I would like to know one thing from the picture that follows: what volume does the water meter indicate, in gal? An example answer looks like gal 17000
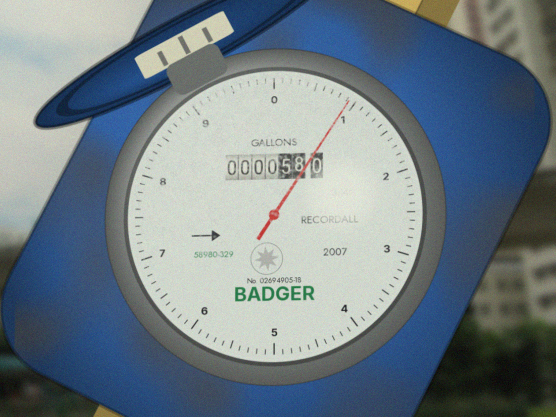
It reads gal 580.9
